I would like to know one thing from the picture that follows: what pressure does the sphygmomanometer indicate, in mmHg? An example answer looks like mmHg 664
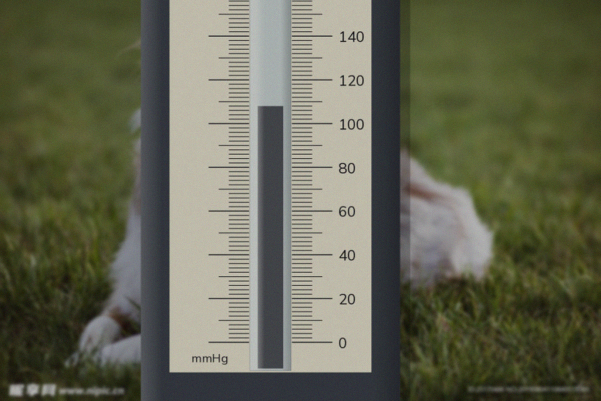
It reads mmHg 108
